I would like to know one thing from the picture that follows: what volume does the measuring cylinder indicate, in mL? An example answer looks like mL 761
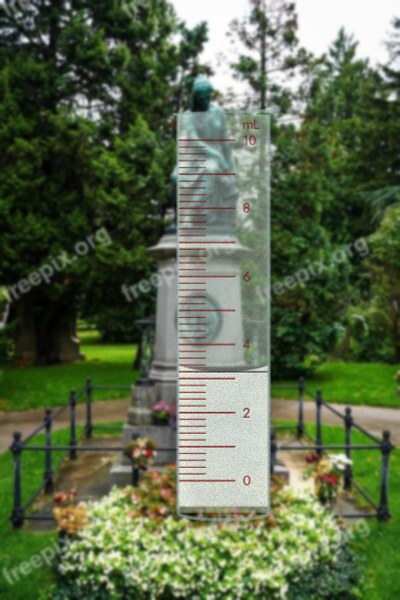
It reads mL 3.2
